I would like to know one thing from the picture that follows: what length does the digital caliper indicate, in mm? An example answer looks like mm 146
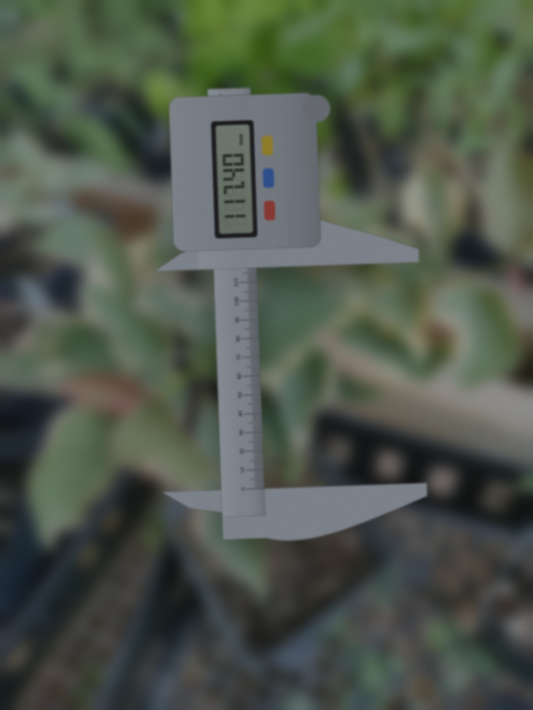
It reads mm 117.40
